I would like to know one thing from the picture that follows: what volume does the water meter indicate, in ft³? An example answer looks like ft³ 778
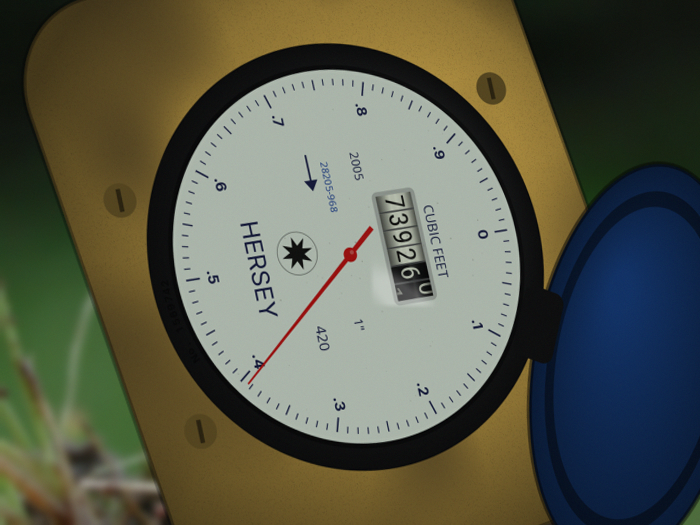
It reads ft³ 739260.39
